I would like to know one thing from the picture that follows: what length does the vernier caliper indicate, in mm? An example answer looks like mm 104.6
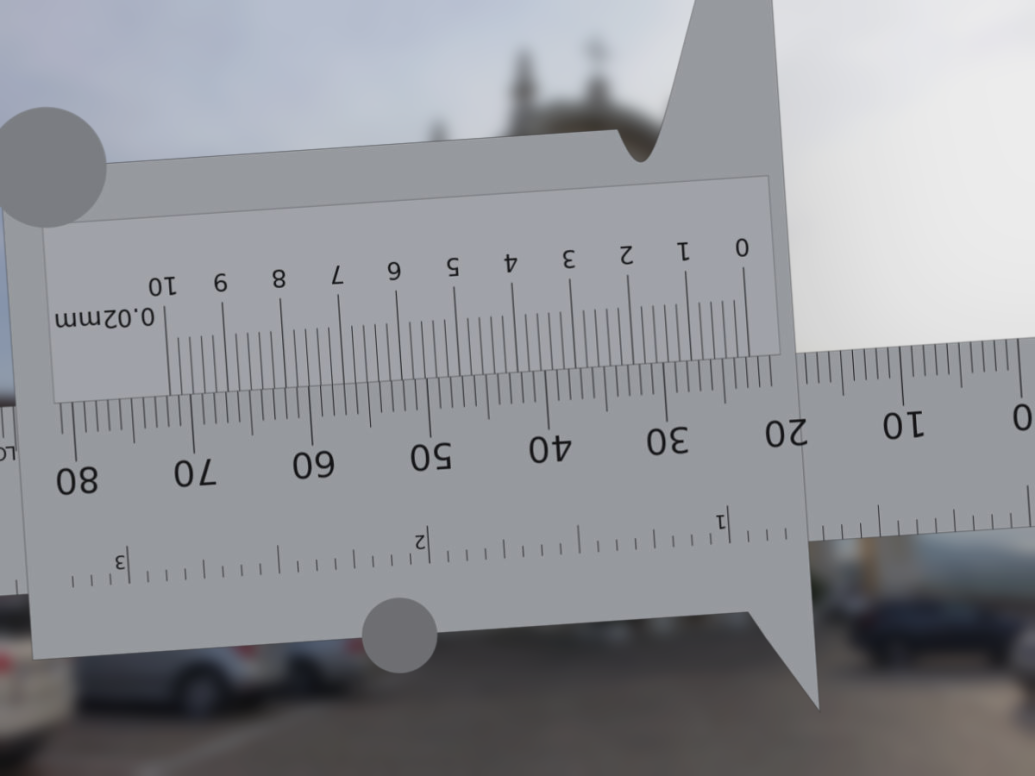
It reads mm 22.7
